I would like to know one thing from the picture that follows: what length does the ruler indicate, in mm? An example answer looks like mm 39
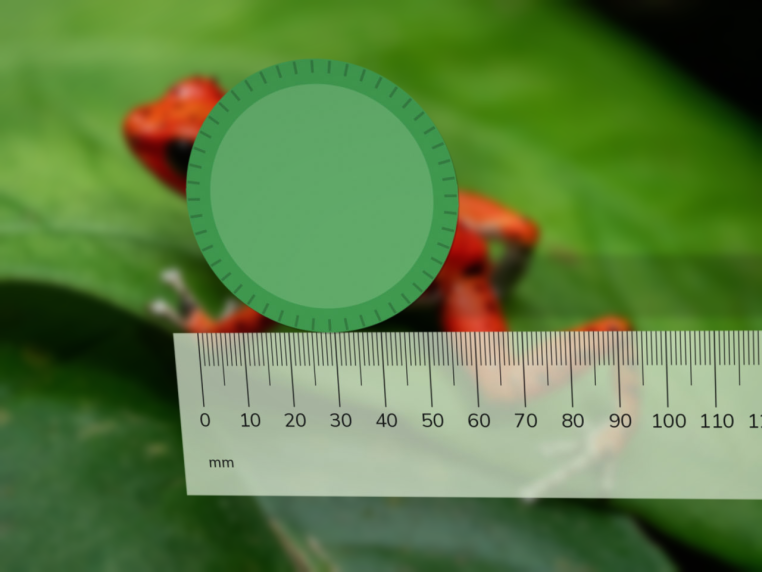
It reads mm 58
